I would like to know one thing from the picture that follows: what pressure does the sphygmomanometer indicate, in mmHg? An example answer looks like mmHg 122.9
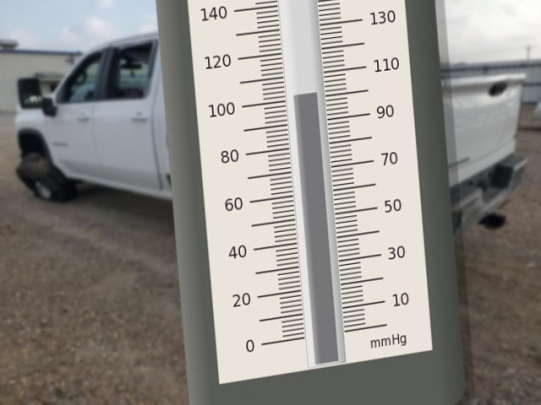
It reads mmHg 102
